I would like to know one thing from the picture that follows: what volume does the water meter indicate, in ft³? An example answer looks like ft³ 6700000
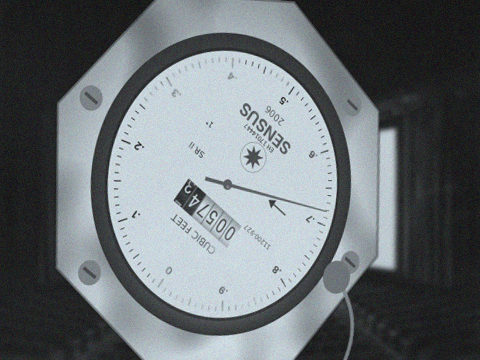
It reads ft³ 5742.68
